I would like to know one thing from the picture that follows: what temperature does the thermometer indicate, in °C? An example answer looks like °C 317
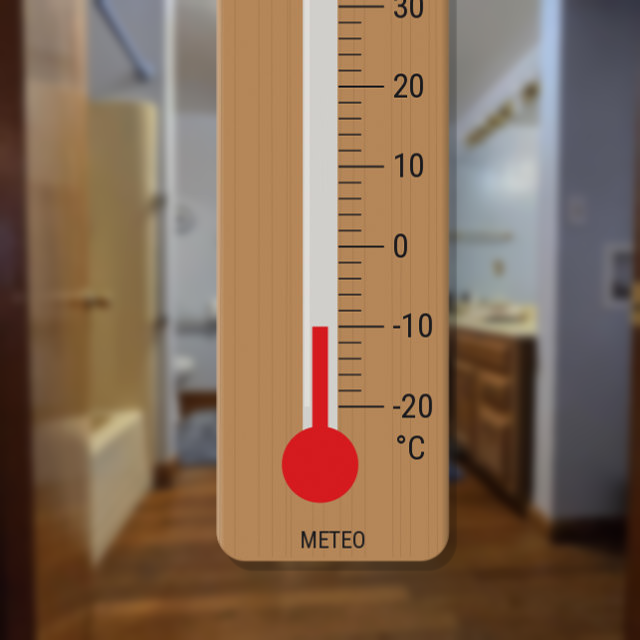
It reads °C -10
